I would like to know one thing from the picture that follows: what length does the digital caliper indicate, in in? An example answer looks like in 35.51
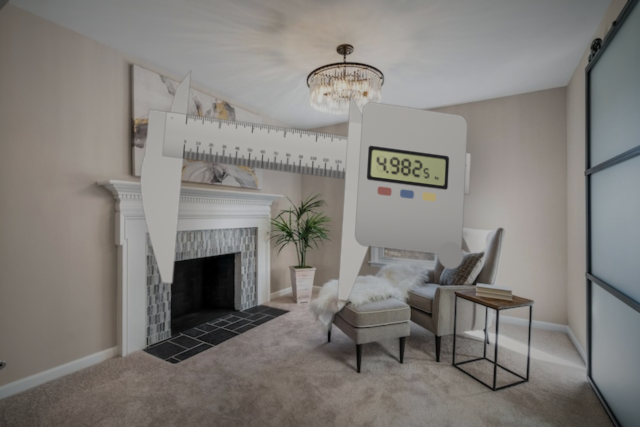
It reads in 4.9825
